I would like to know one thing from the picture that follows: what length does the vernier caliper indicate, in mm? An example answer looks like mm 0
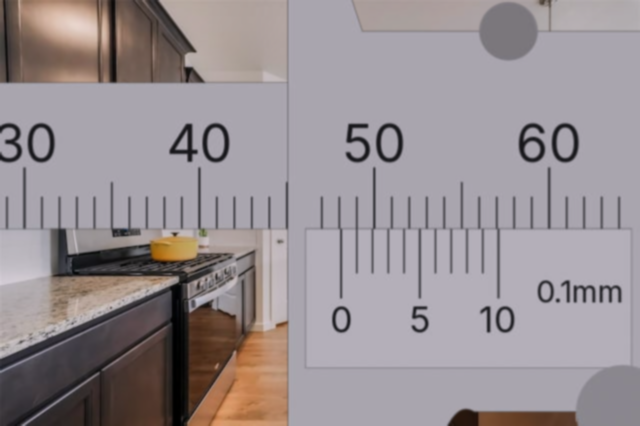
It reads mm 48.1
